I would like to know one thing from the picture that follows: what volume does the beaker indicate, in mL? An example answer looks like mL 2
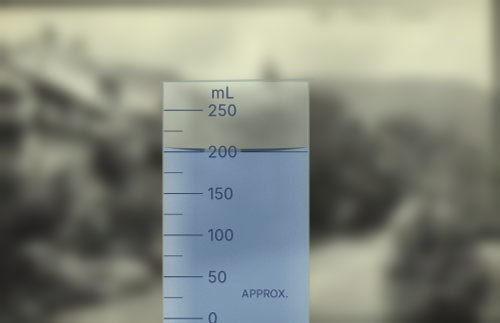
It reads mL 200
